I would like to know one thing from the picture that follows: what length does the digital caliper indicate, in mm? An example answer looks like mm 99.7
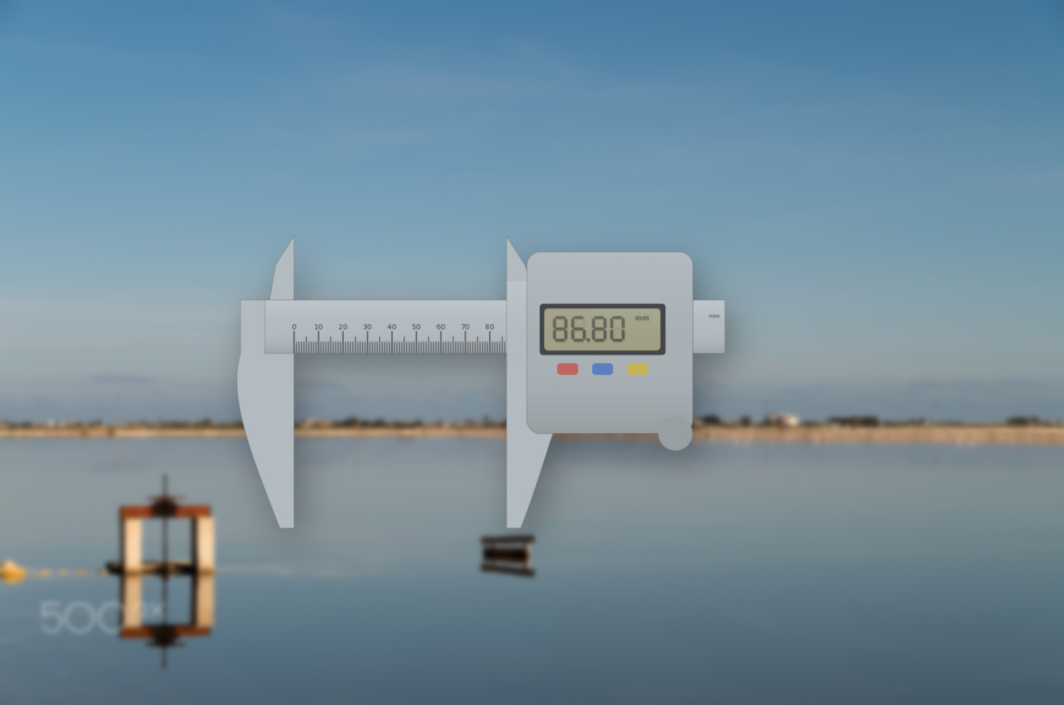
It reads mm 86.80
